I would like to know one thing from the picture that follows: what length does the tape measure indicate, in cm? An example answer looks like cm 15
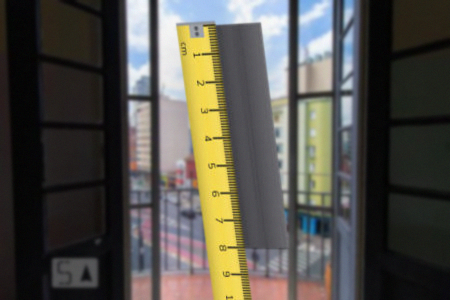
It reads cm 8
